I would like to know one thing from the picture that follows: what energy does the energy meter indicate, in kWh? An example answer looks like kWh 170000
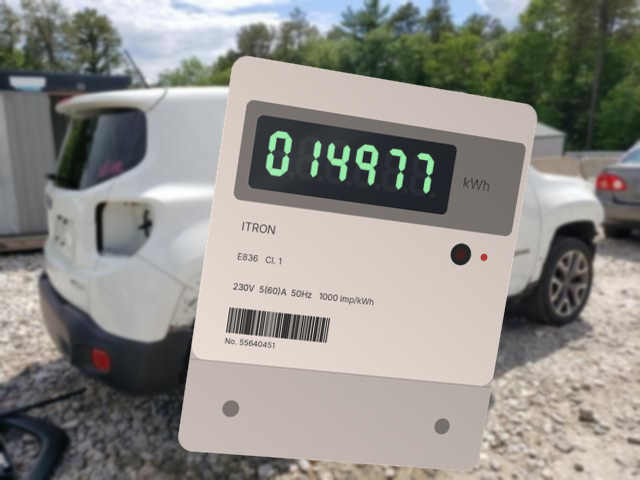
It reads kWh 14977
